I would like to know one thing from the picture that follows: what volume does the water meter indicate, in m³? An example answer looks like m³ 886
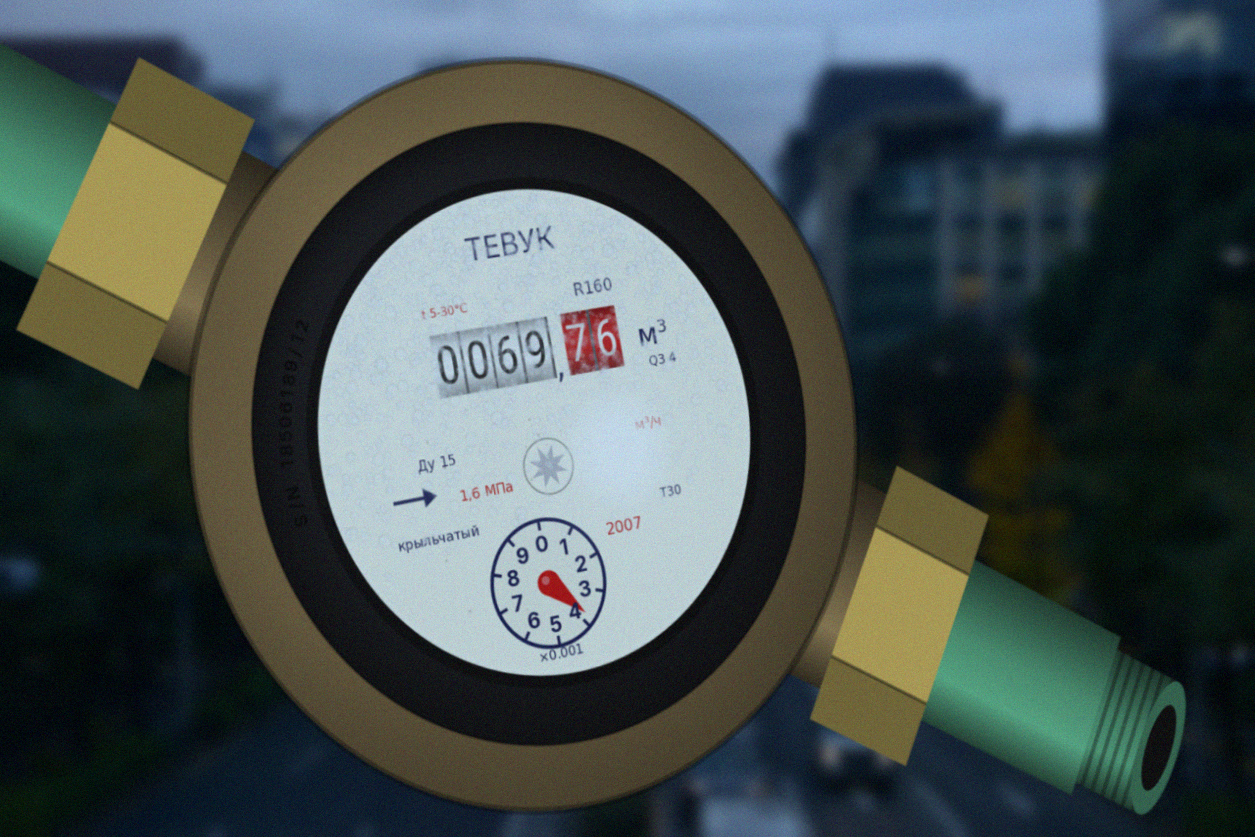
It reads m³ 69.763
